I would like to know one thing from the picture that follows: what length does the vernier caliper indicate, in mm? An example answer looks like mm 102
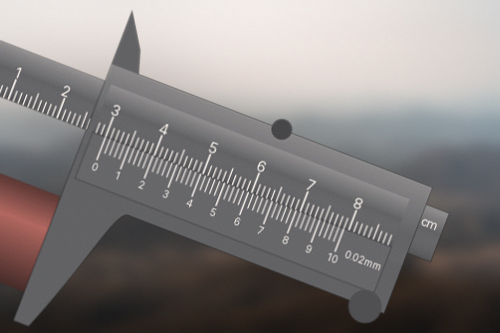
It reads mm 30.0
